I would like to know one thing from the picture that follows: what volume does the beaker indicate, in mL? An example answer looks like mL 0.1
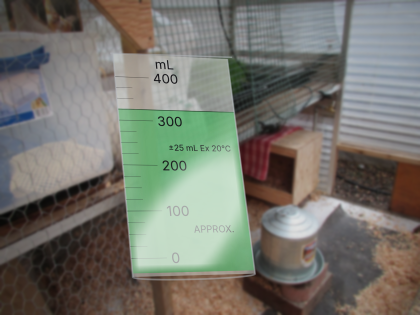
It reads mL 325
